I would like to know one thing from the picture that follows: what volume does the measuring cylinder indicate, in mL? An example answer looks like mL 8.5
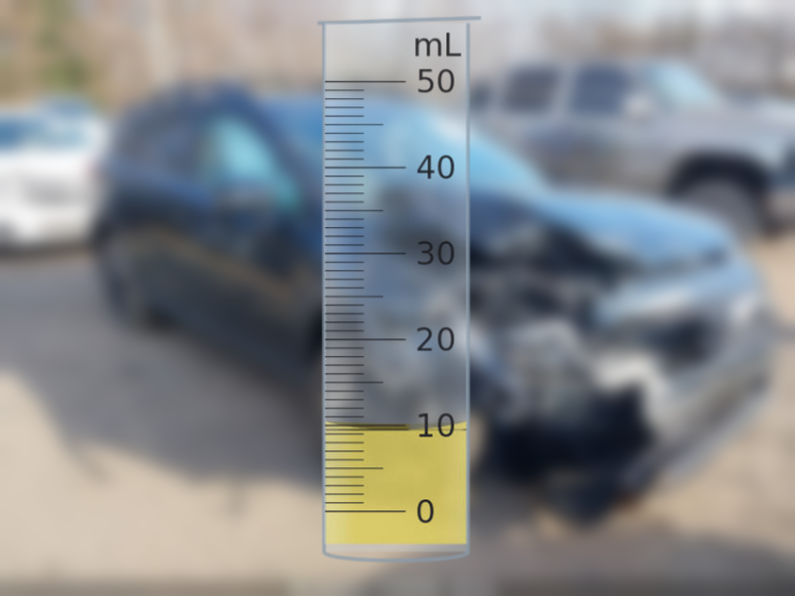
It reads mL 9.5
